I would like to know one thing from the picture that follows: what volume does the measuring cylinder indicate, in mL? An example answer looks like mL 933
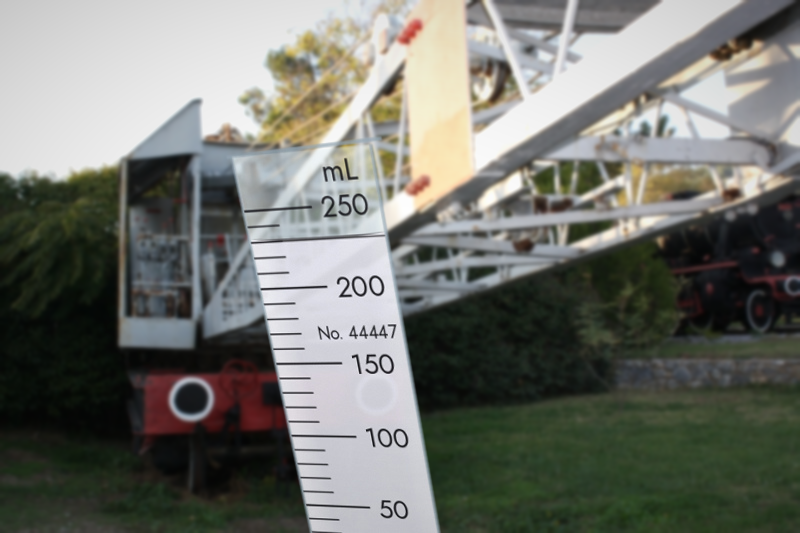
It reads mL 230
